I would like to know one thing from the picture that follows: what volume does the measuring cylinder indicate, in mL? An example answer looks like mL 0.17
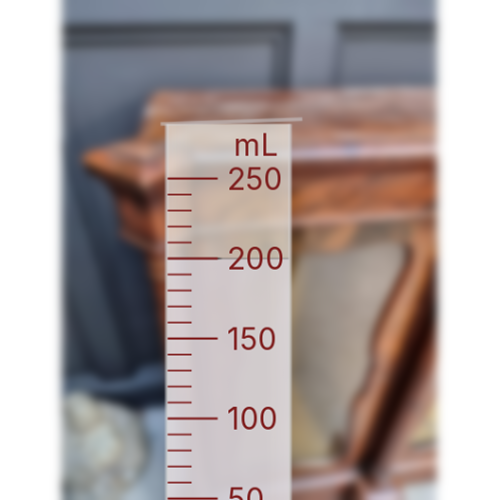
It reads mL 200
